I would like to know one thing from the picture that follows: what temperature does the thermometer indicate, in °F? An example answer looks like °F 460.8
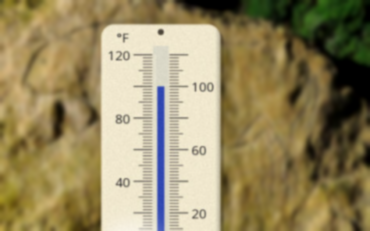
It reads °F 100
